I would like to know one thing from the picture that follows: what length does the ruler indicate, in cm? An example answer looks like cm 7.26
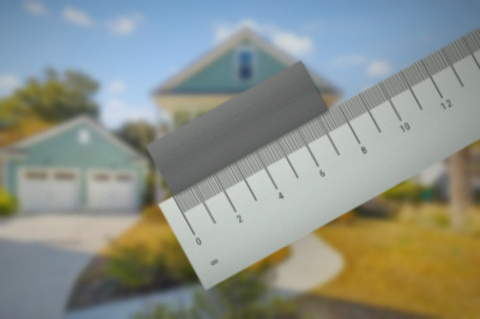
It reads cm 7.5
